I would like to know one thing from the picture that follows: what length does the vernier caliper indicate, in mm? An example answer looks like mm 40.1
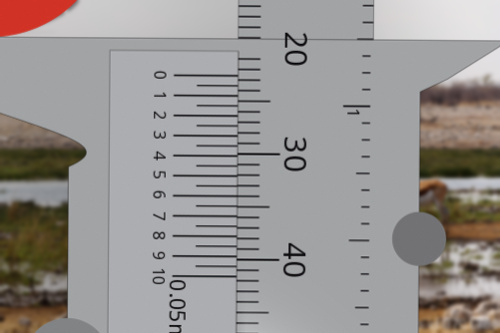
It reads mm 22.6
